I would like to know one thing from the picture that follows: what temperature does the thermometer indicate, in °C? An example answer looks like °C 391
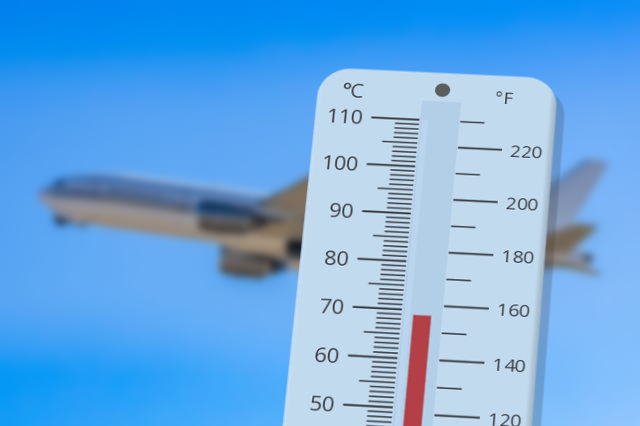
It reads °C 69
